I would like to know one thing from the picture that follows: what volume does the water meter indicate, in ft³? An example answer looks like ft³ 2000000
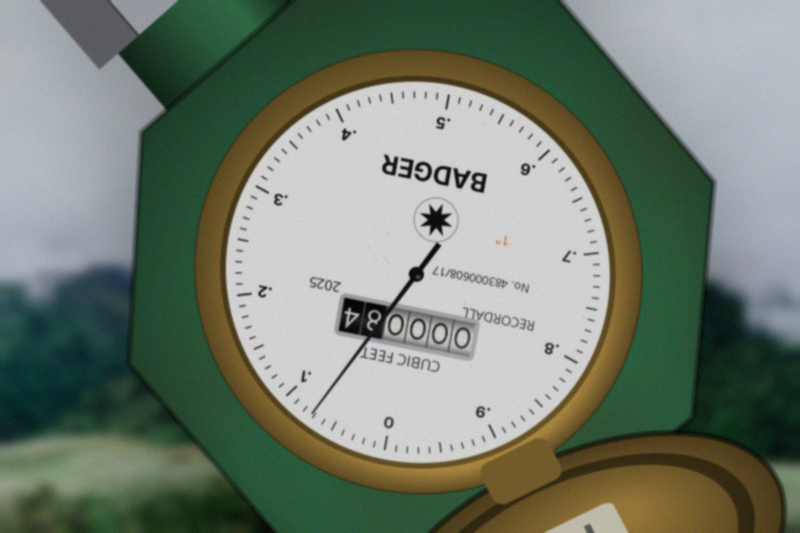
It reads ft³ 84.07
